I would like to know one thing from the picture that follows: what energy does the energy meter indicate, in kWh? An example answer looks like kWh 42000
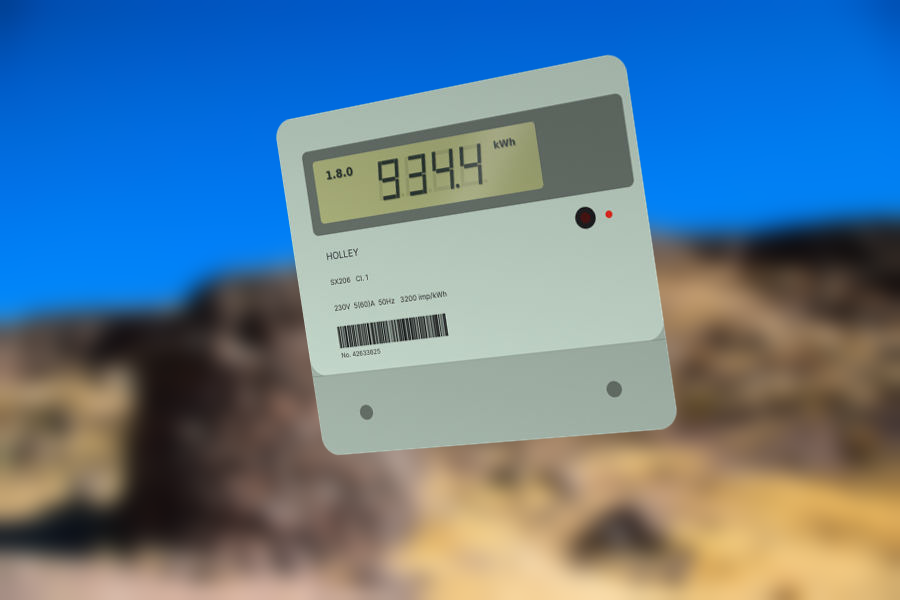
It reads kWh 934.4
